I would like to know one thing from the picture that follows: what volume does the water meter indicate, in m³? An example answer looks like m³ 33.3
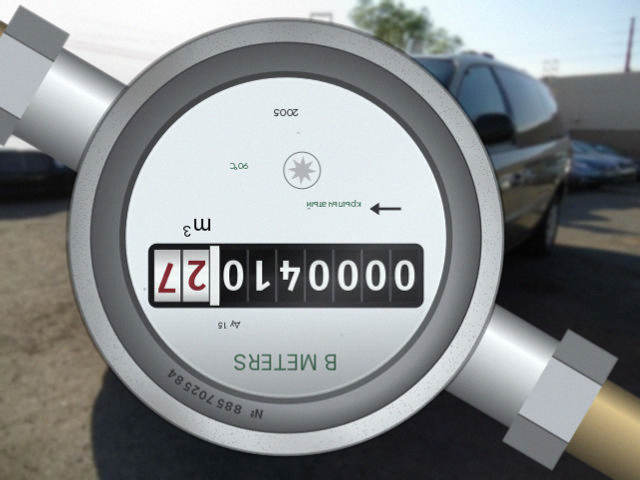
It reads m³ 410.27
